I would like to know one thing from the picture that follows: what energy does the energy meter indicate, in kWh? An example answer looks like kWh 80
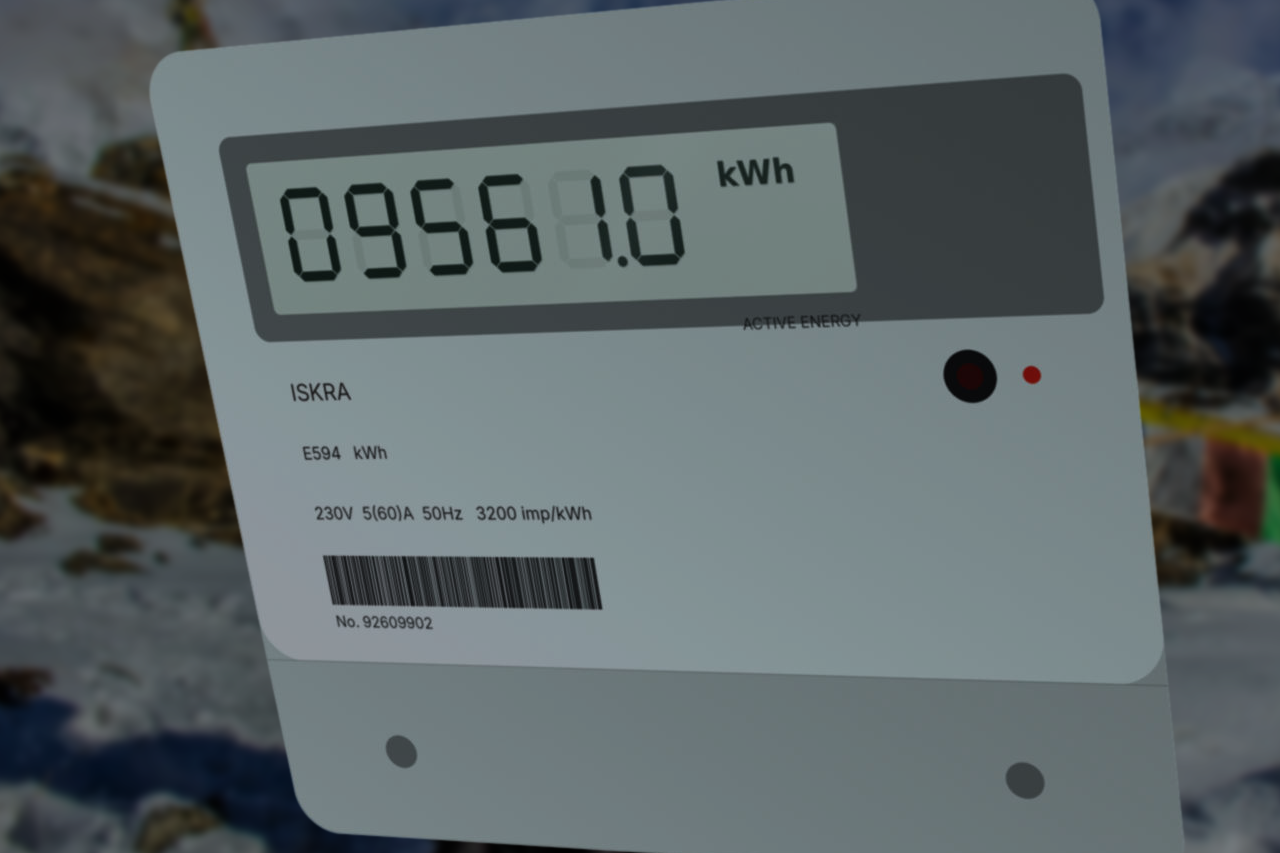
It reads kWh 9561.0
